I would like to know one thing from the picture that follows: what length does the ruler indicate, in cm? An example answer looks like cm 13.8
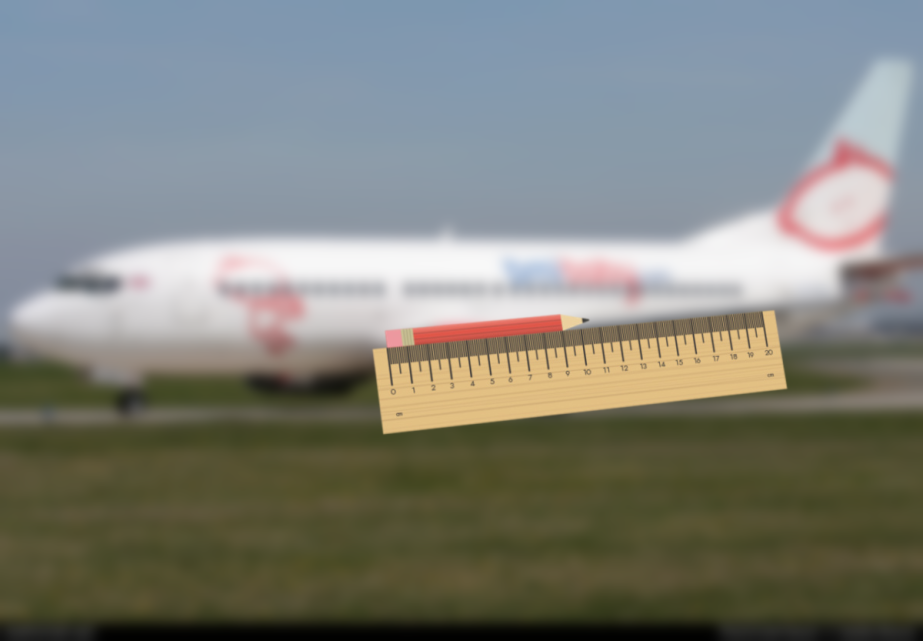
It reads cm 10.5
